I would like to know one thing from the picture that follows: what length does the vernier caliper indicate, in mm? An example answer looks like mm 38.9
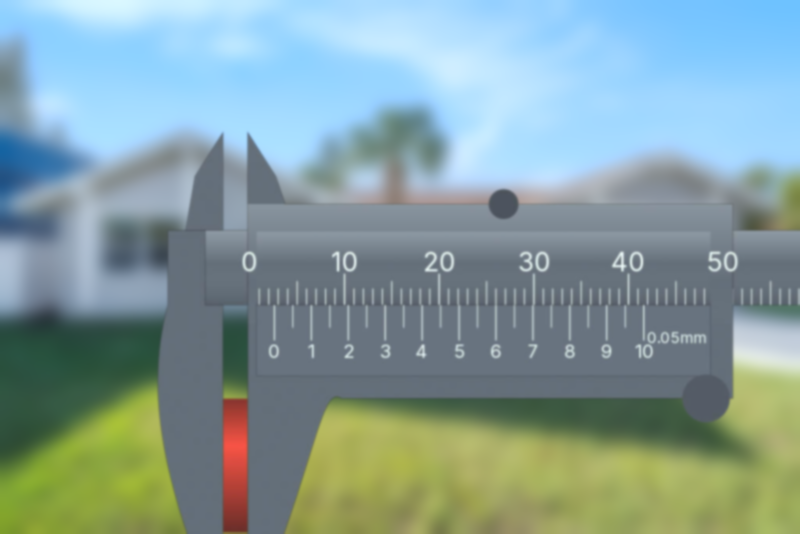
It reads mm 2.6
